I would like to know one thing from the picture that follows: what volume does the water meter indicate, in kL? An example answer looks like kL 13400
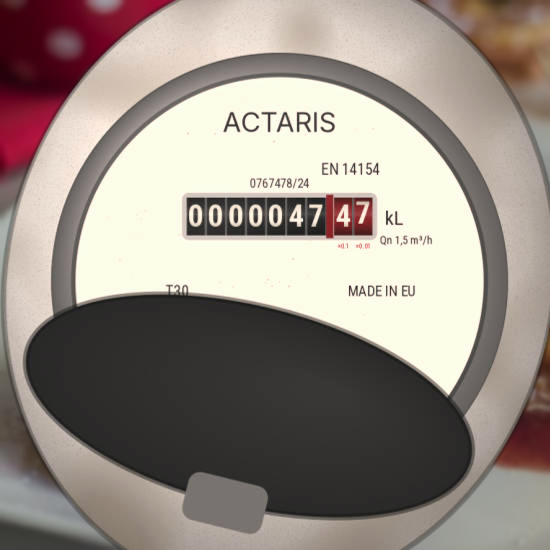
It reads kL 47.47
